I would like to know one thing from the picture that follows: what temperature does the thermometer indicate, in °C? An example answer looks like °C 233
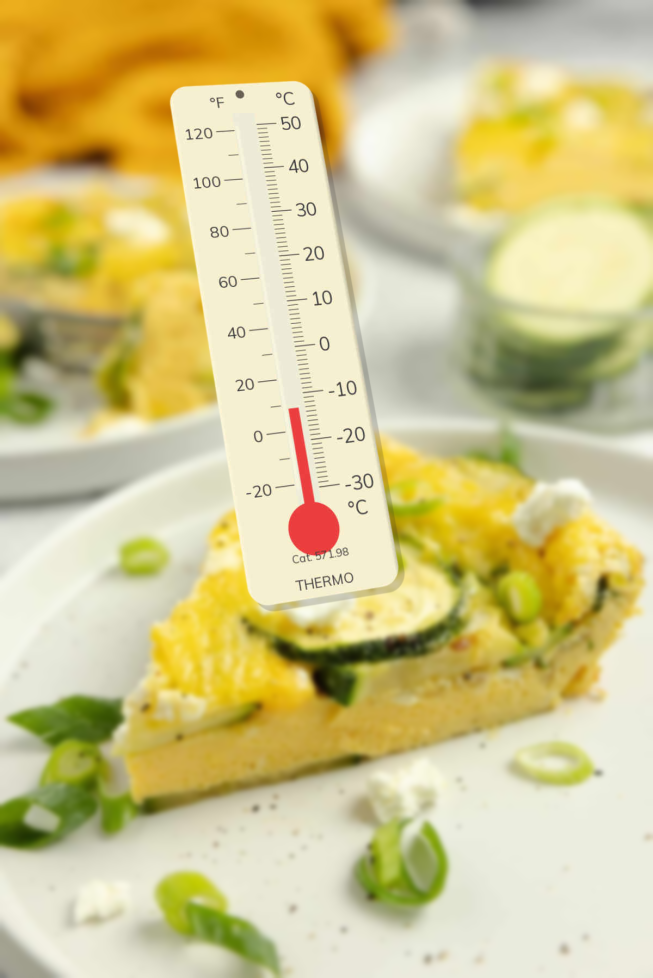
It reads °C -13
